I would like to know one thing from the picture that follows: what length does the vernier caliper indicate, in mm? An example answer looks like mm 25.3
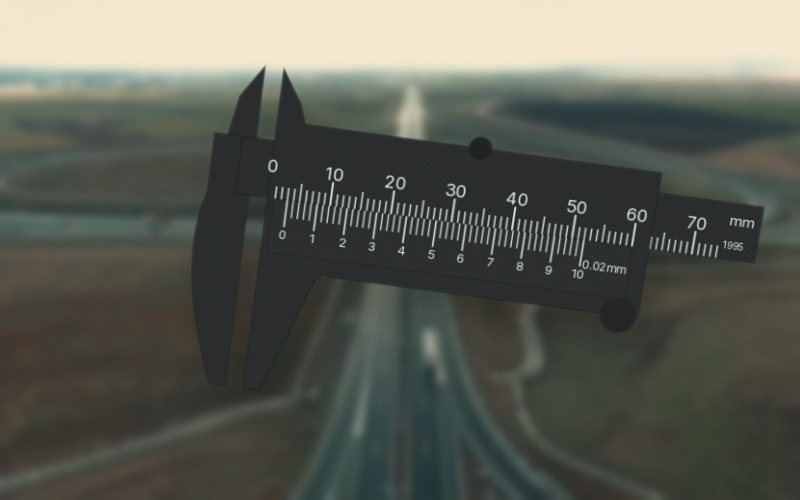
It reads mm 3.0
